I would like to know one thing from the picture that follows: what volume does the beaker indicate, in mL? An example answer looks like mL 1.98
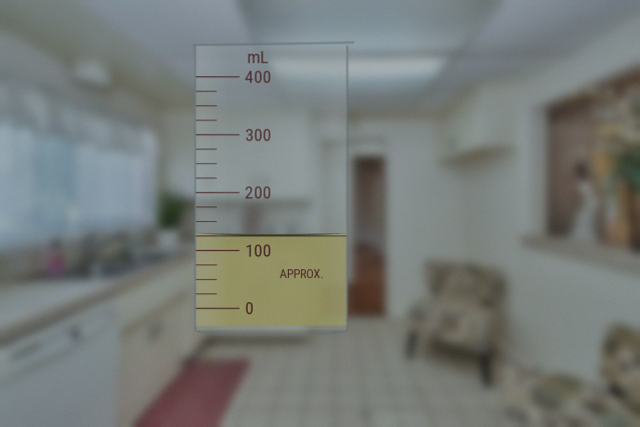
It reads mL 125
